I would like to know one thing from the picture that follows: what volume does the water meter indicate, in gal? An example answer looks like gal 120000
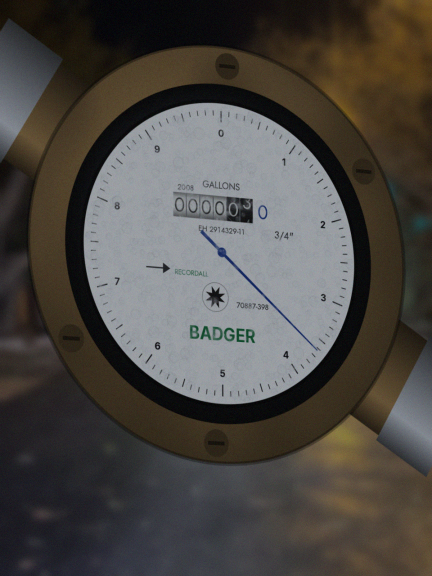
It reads gal 33.6
